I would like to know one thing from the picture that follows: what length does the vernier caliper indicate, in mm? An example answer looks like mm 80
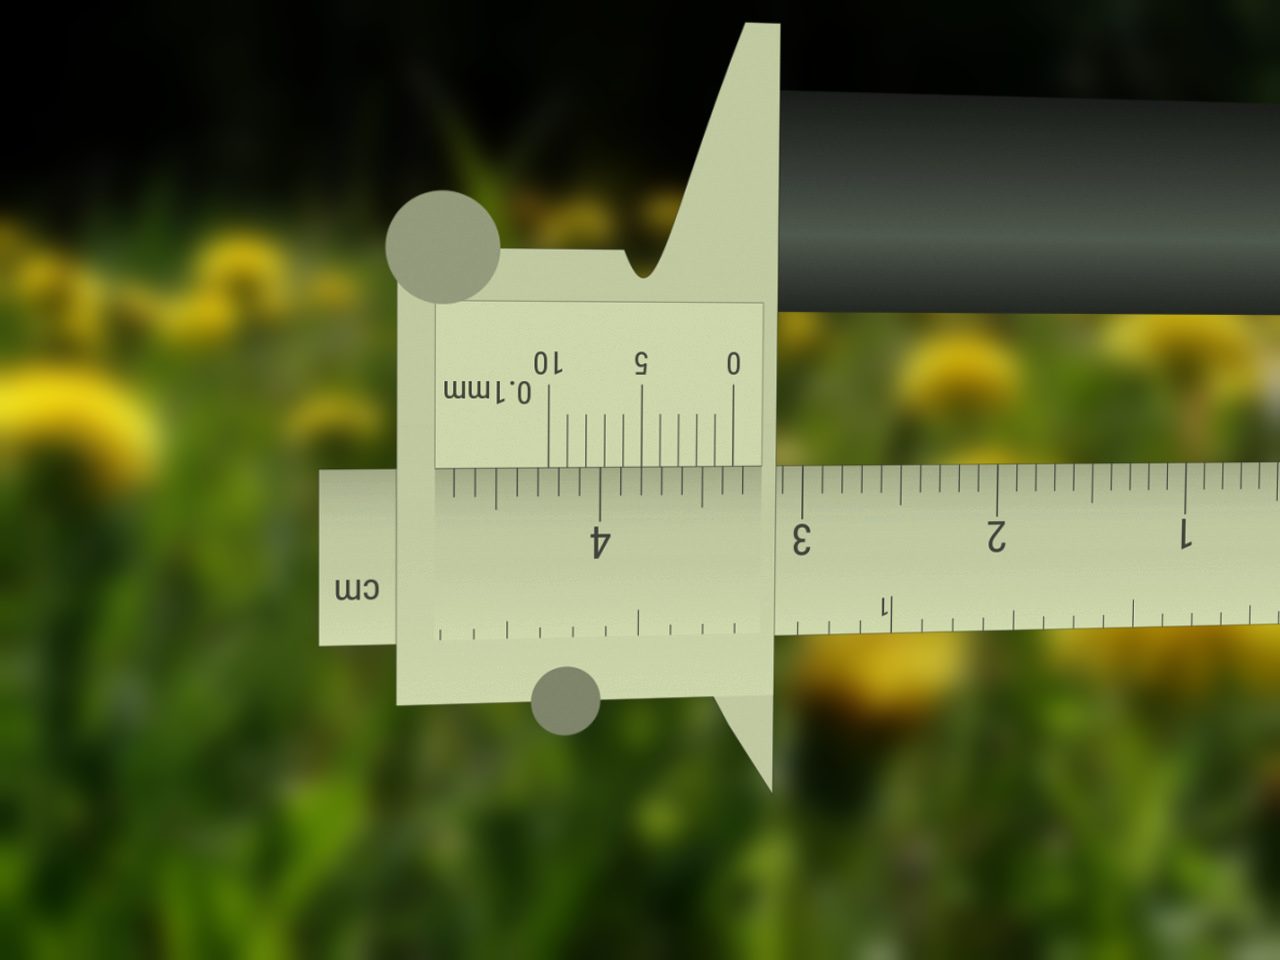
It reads mm 33.5
